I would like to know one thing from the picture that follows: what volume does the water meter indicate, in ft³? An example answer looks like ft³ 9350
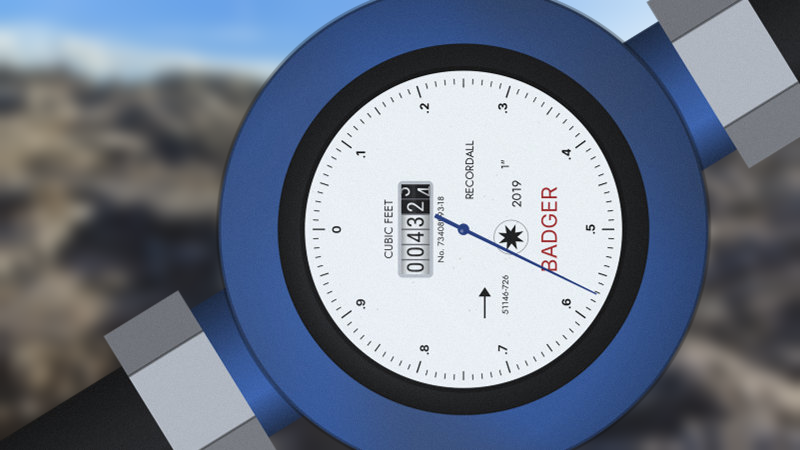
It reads ft³ 4323.57
